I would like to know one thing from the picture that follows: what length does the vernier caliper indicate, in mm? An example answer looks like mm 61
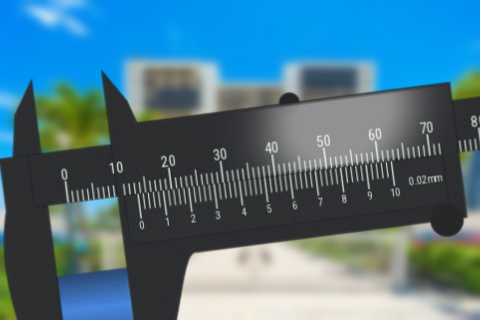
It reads mm 13.5
